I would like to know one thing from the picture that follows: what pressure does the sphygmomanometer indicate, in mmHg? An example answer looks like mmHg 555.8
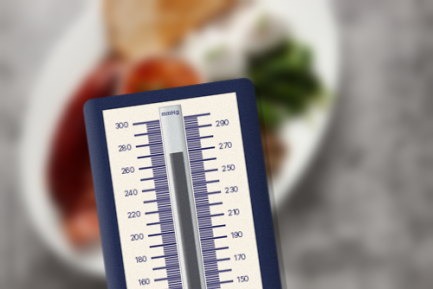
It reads mmHg 270
